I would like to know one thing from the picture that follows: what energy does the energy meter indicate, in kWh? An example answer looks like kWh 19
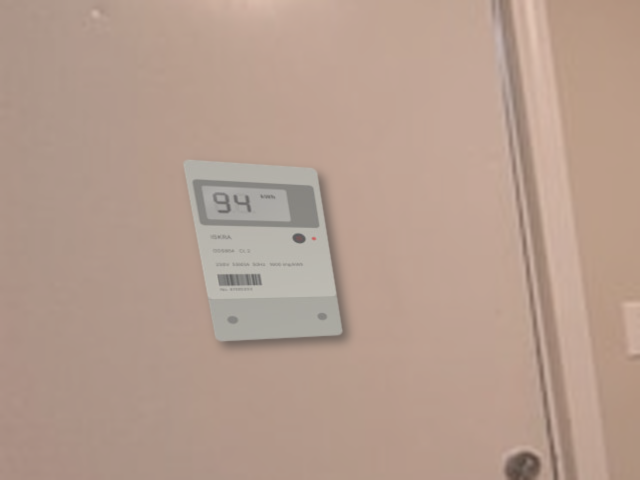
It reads kWh 94
